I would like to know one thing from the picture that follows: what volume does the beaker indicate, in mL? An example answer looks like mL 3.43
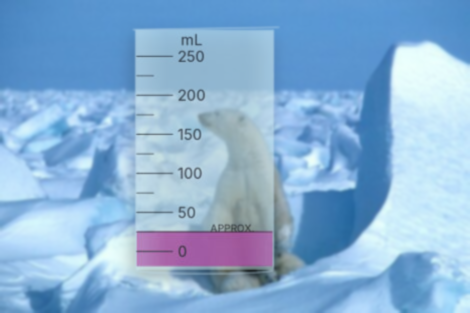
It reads mL 25
